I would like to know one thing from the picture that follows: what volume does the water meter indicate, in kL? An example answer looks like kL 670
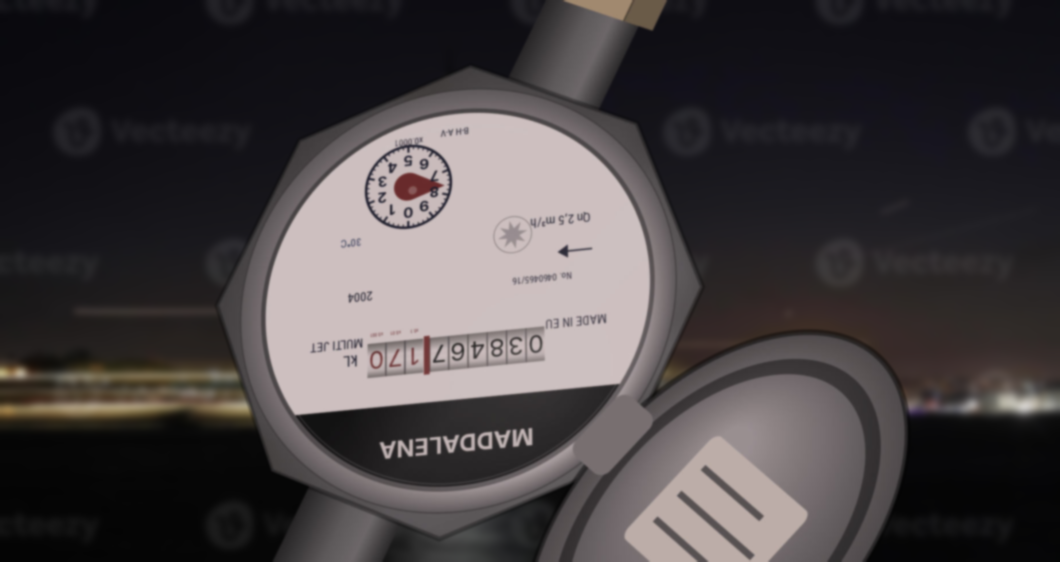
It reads kL 38467.1707
